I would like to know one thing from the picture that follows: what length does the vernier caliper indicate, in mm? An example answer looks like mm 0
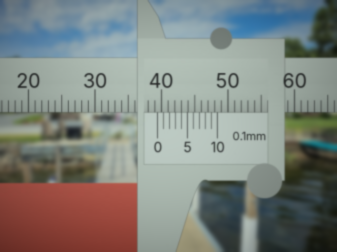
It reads mm 39.4
